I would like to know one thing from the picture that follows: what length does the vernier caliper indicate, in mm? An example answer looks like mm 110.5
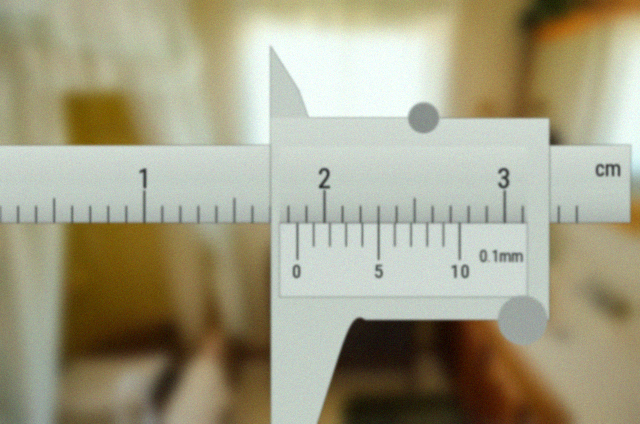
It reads mm 18.5
